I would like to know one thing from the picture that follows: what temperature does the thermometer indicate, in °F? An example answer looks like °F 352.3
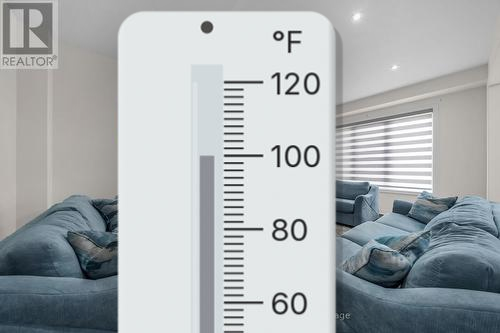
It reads °F 100
